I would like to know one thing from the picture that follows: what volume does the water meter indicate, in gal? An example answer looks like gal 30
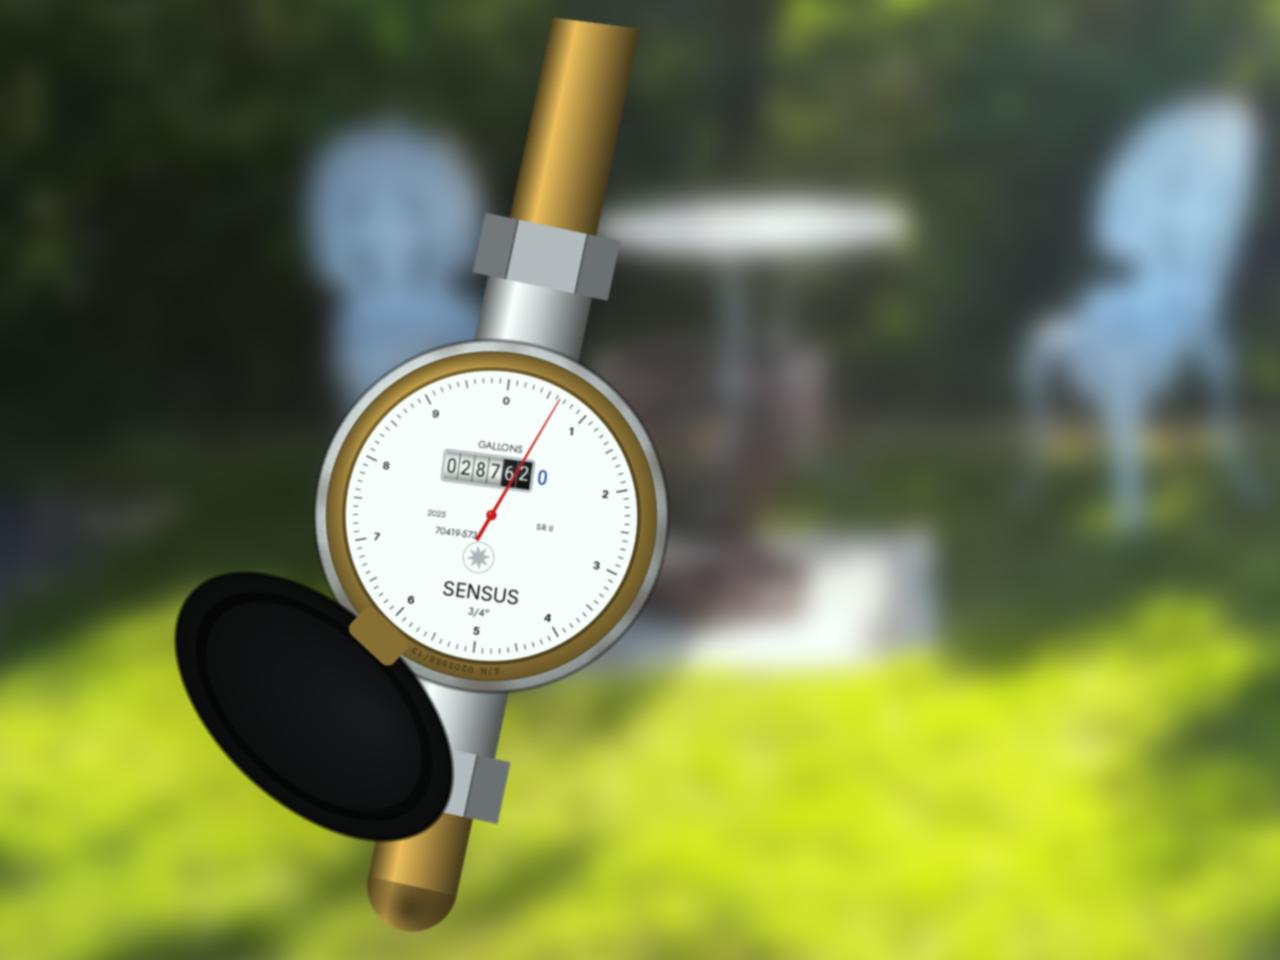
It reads gal 287620.6
